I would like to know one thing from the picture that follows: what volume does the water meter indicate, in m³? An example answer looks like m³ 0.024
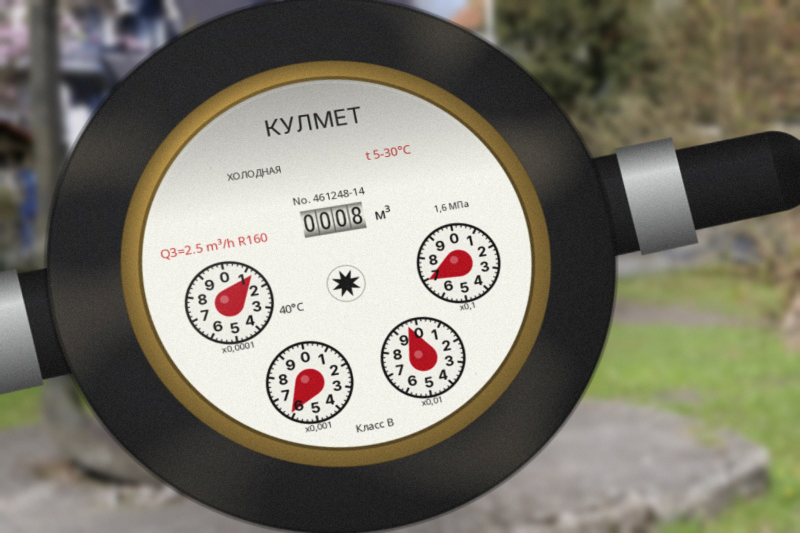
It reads m³ 8.6961
